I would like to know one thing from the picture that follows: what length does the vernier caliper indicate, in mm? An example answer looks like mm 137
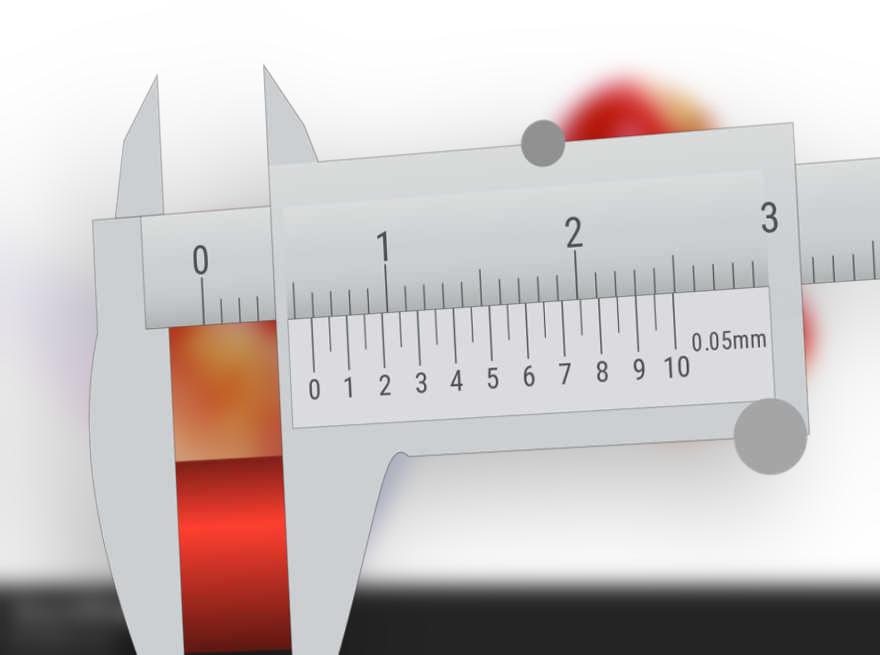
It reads mm 5.9
